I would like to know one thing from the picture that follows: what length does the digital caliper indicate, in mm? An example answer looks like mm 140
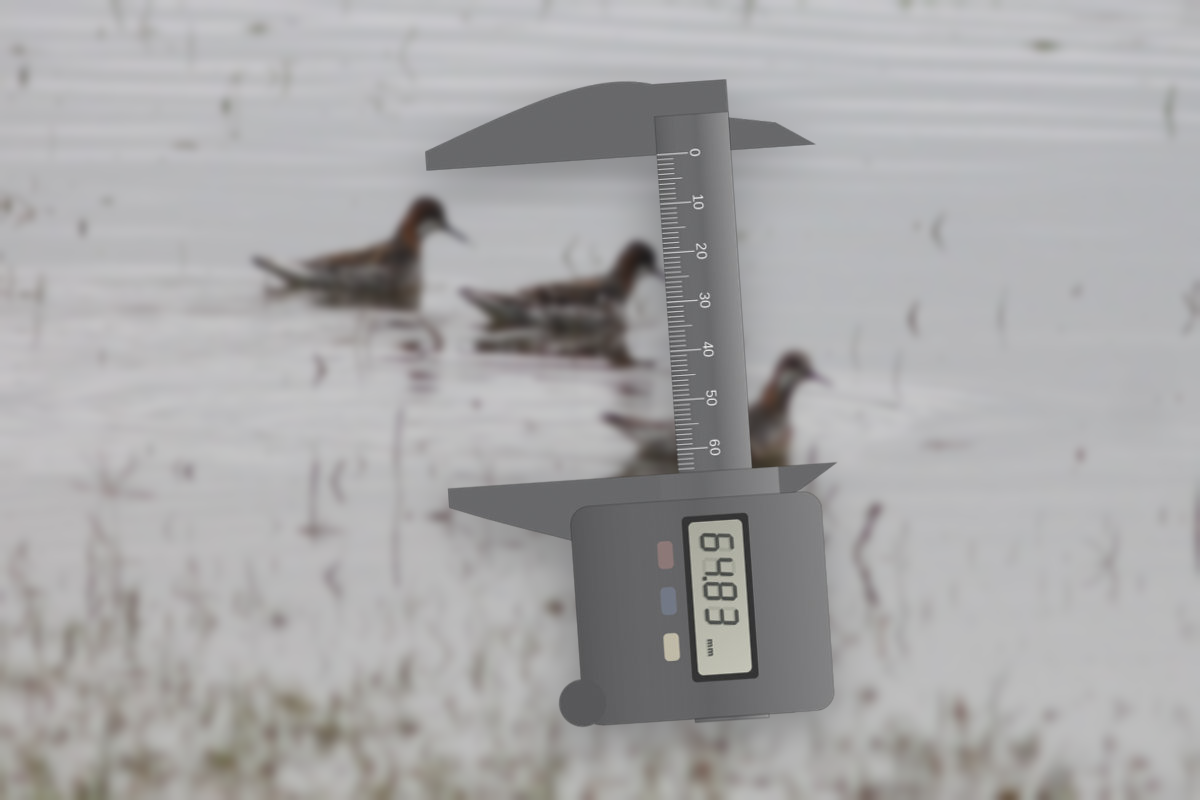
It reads mm 64.83
